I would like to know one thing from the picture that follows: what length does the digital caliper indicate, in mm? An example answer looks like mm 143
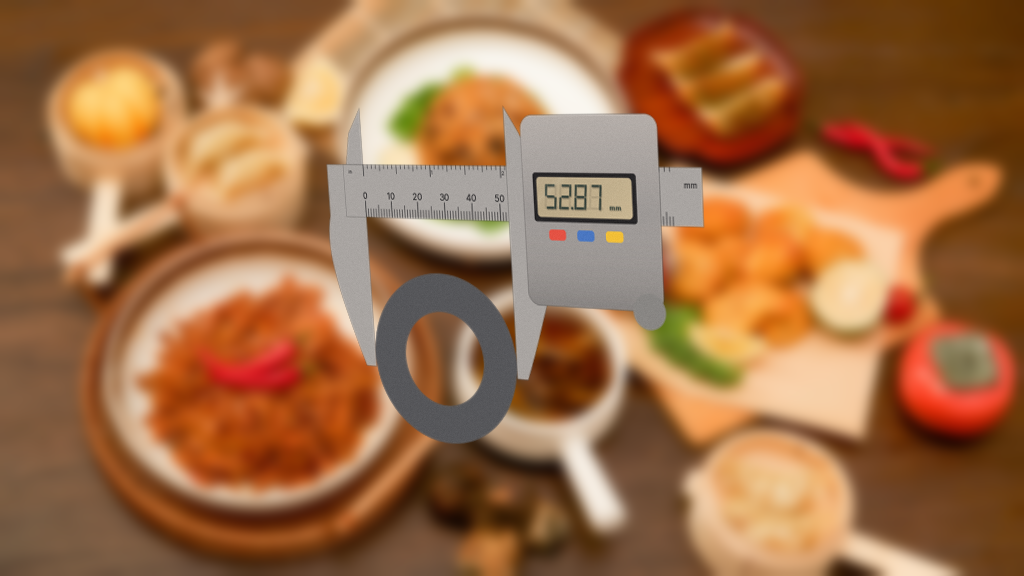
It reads mm 52.87
